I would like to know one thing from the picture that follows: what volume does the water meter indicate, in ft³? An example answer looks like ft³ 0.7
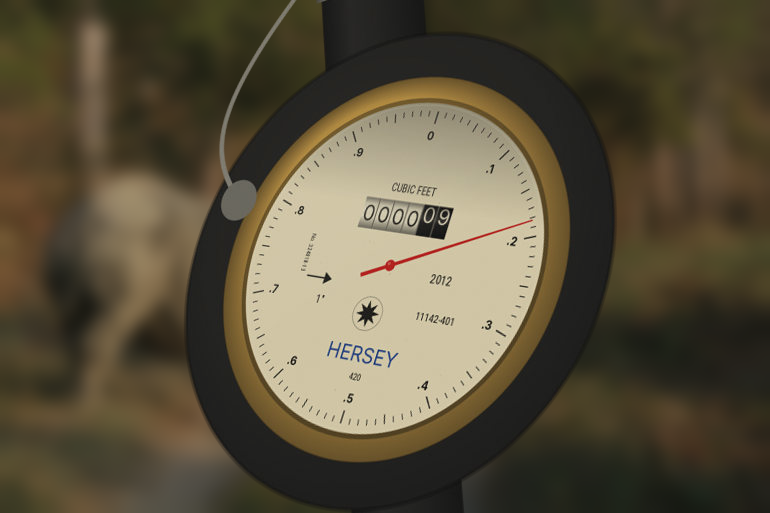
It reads ft³ 9.18
